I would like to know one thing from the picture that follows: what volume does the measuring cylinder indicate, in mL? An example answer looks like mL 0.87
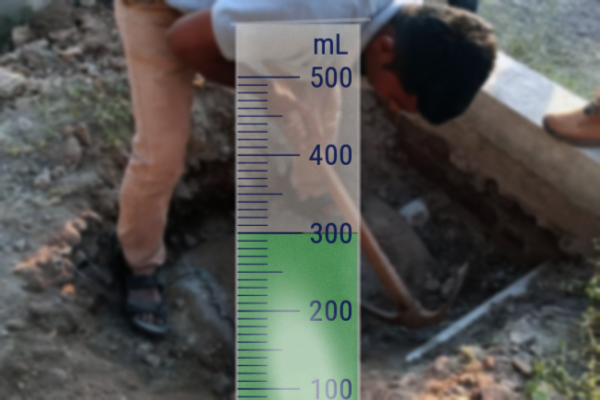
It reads mL 300
